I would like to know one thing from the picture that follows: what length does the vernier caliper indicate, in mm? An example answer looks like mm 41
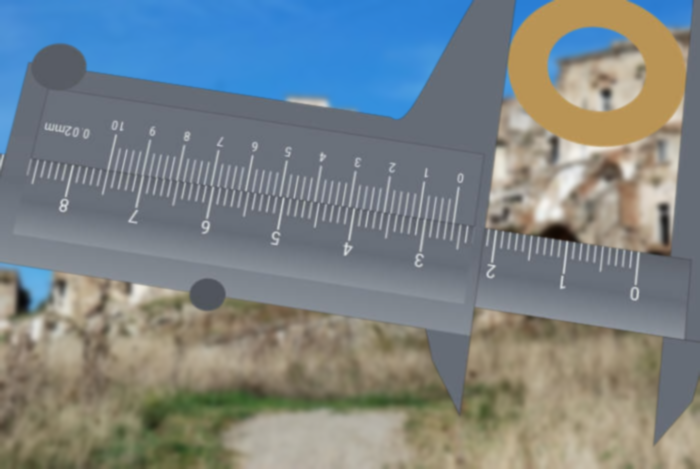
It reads mm 26.0
